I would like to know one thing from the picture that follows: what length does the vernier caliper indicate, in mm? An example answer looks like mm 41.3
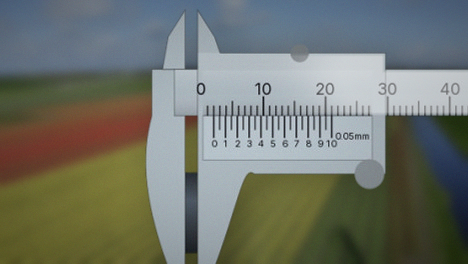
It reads mm 2.0
